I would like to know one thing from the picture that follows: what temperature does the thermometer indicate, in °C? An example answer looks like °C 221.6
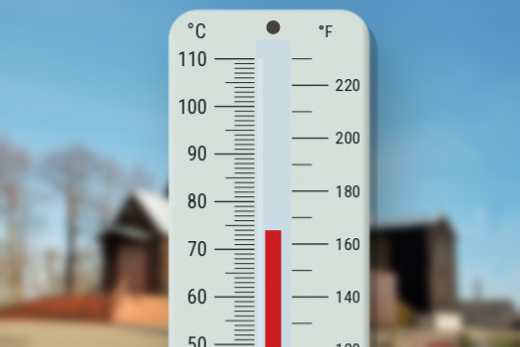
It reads °C 74
